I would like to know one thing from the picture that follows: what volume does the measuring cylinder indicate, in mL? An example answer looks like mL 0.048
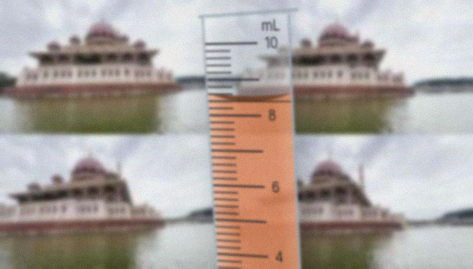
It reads mL 8.4
